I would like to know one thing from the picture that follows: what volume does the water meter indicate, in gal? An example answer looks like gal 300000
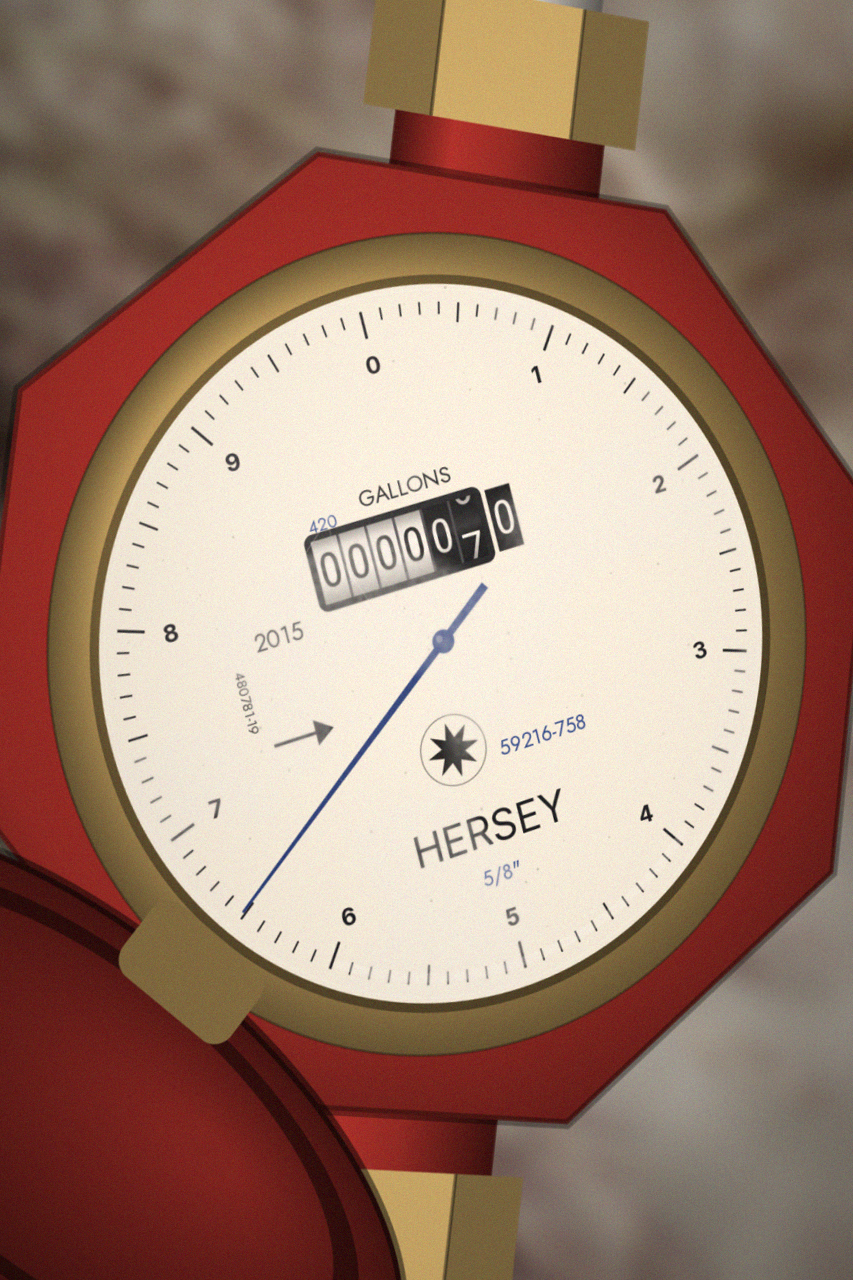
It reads gal 66.5
